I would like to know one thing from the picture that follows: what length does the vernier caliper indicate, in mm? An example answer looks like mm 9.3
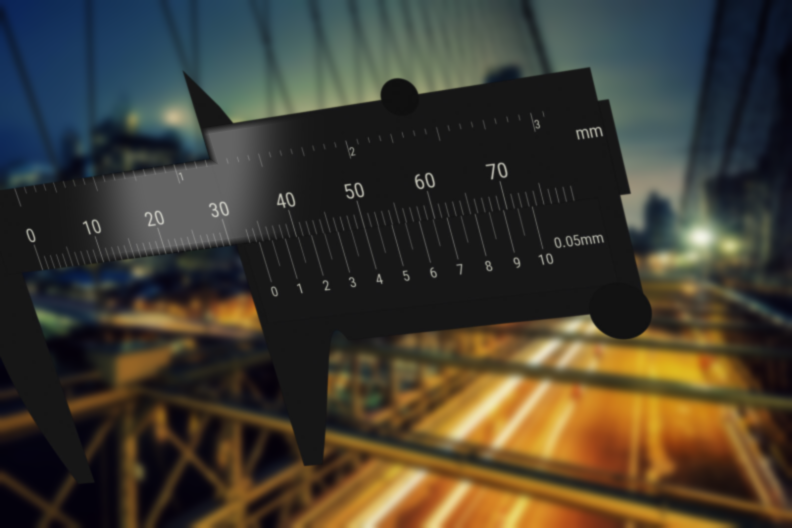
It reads mm 34.4
